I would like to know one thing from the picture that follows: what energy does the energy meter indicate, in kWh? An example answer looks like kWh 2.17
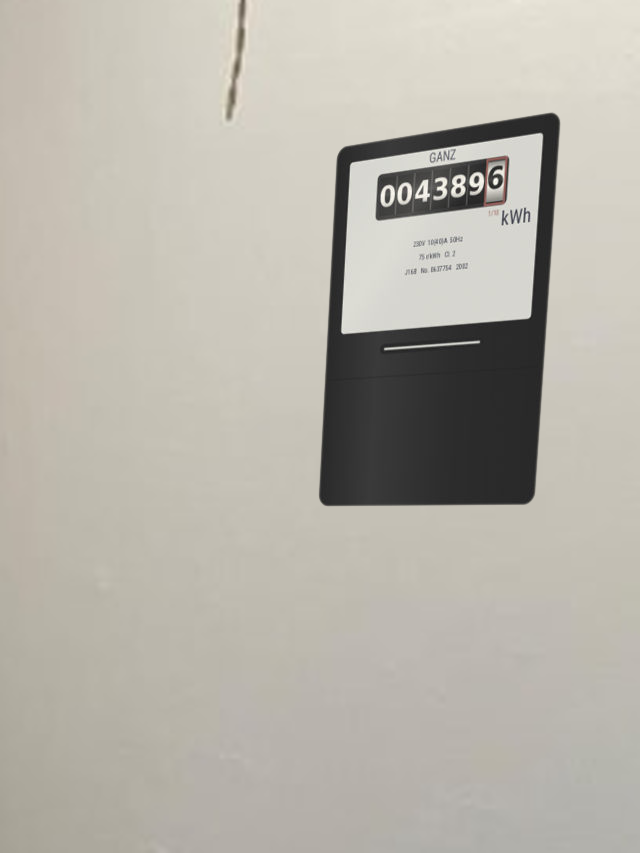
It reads kWh 4389.6
